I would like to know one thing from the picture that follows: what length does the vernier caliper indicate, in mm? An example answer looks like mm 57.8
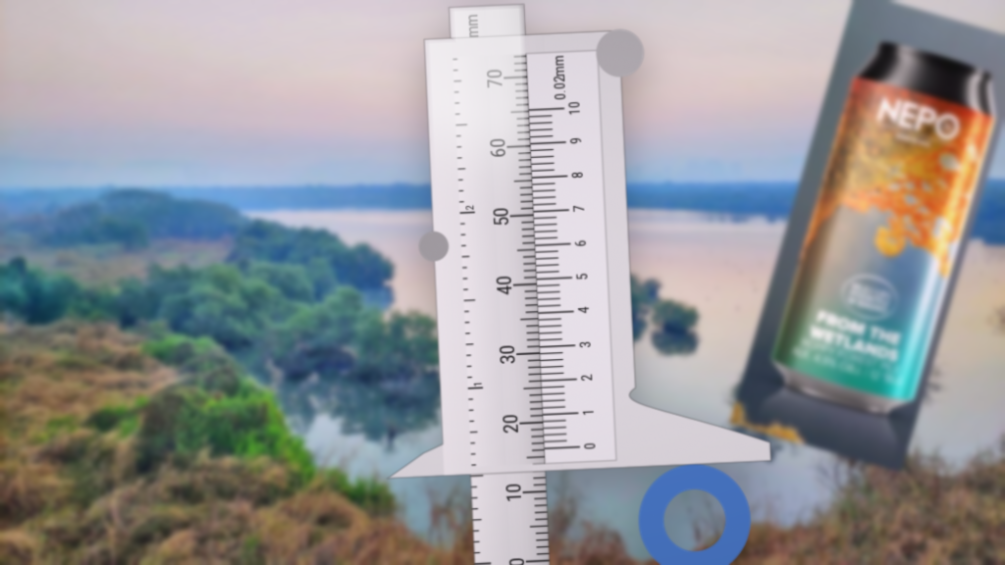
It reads mm 16.2
